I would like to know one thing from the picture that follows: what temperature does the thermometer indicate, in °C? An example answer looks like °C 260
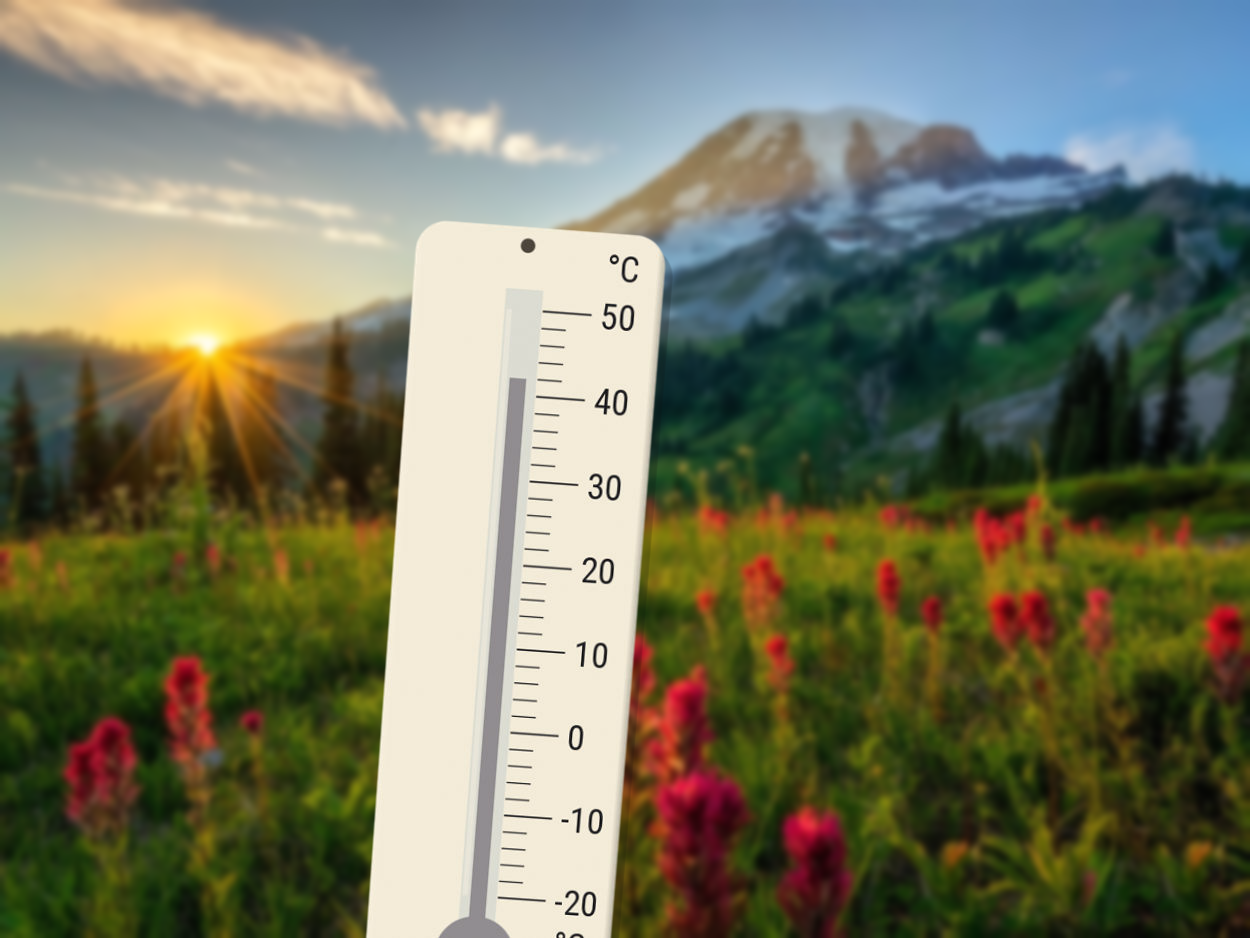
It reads °C 42
